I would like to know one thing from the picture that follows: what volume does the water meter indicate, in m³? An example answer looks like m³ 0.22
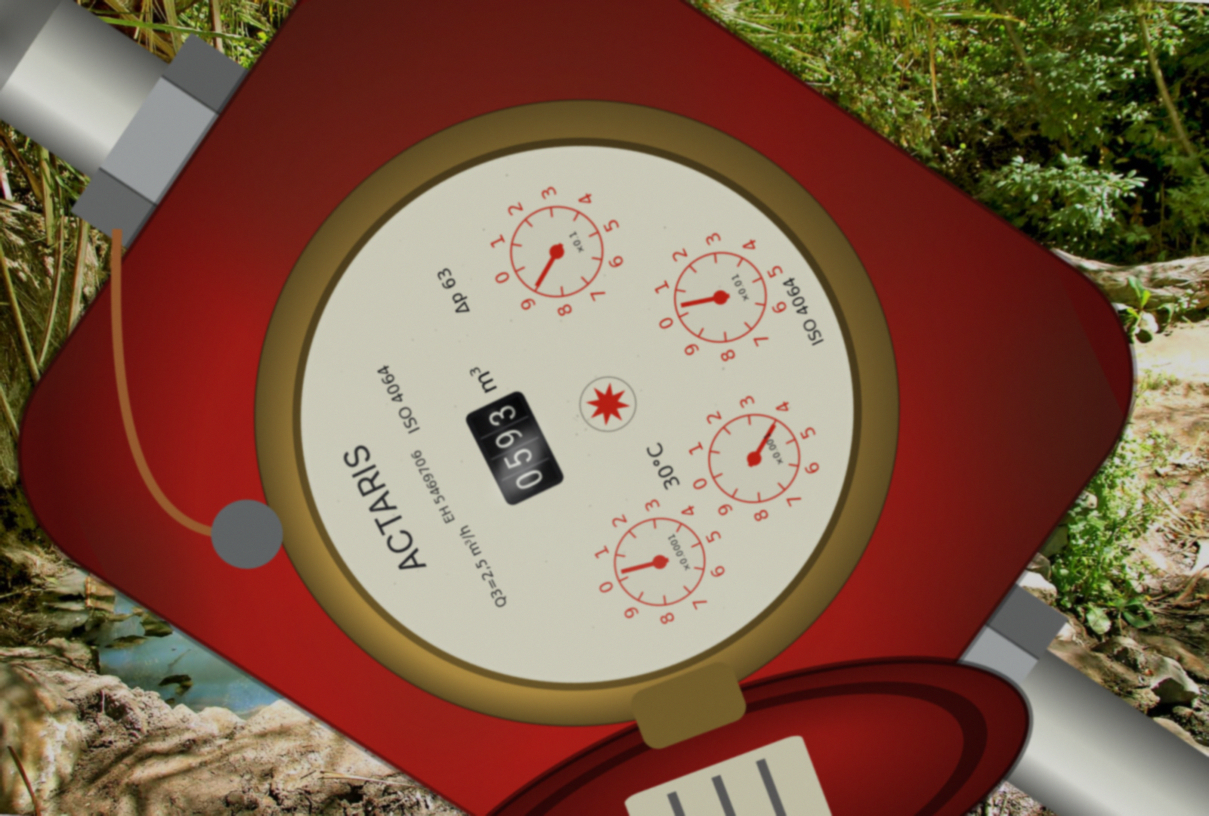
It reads m³ 592.9040
